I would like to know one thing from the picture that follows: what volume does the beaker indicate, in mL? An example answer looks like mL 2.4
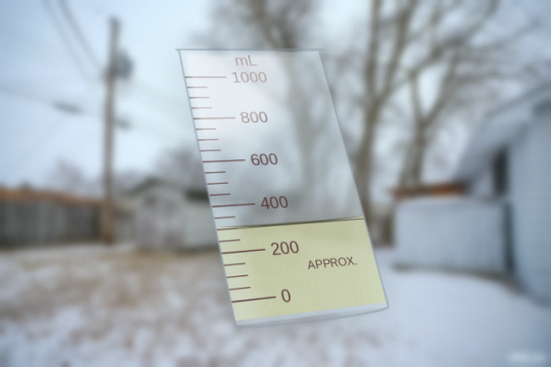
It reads mL 300
